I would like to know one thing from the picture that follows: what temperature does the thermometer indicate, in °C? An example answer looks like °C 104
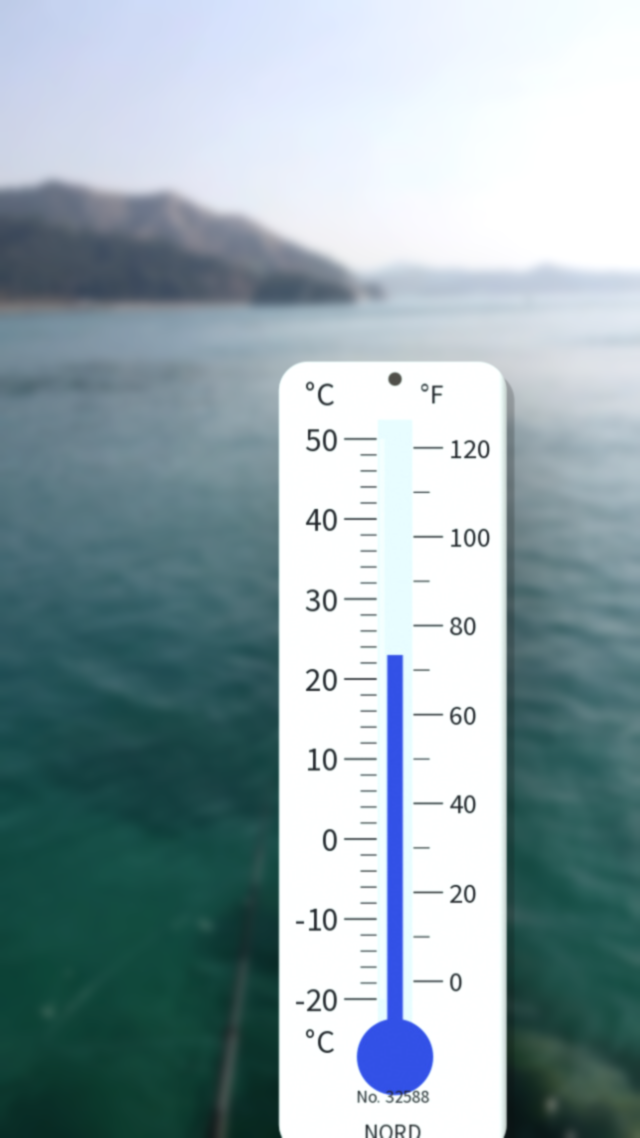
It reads °C 23
